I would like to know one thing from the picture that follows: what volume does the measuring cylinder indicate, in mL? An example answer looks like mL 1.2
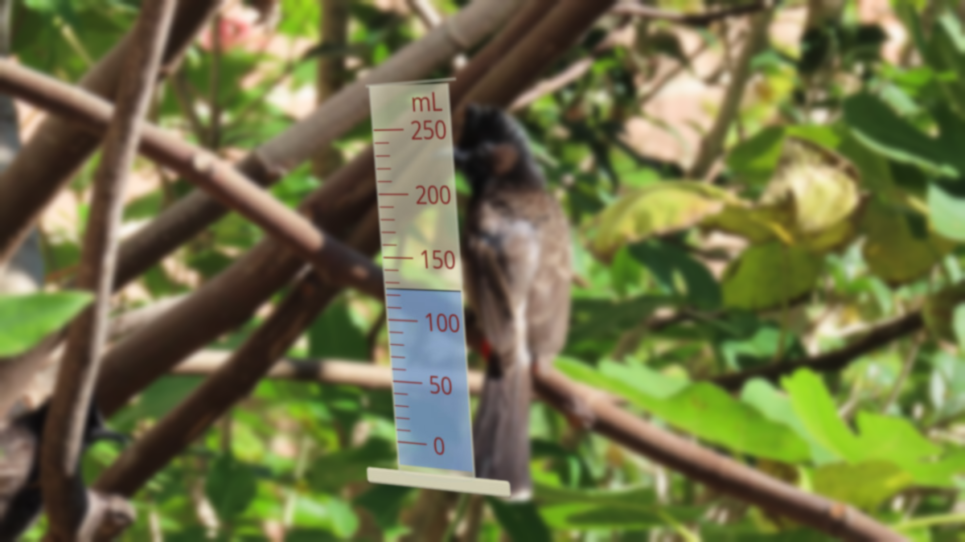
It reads mL 125
